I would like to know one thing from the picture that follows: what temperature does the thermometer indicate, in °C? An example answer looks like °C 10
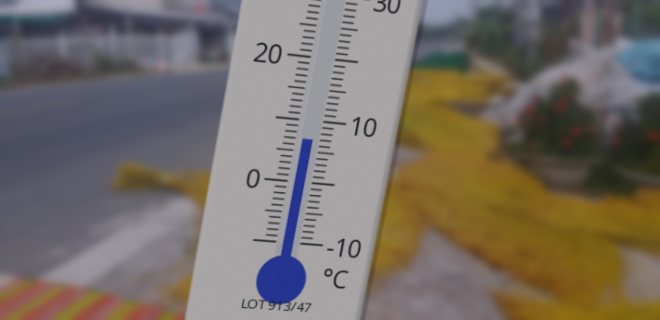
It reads °C 7
